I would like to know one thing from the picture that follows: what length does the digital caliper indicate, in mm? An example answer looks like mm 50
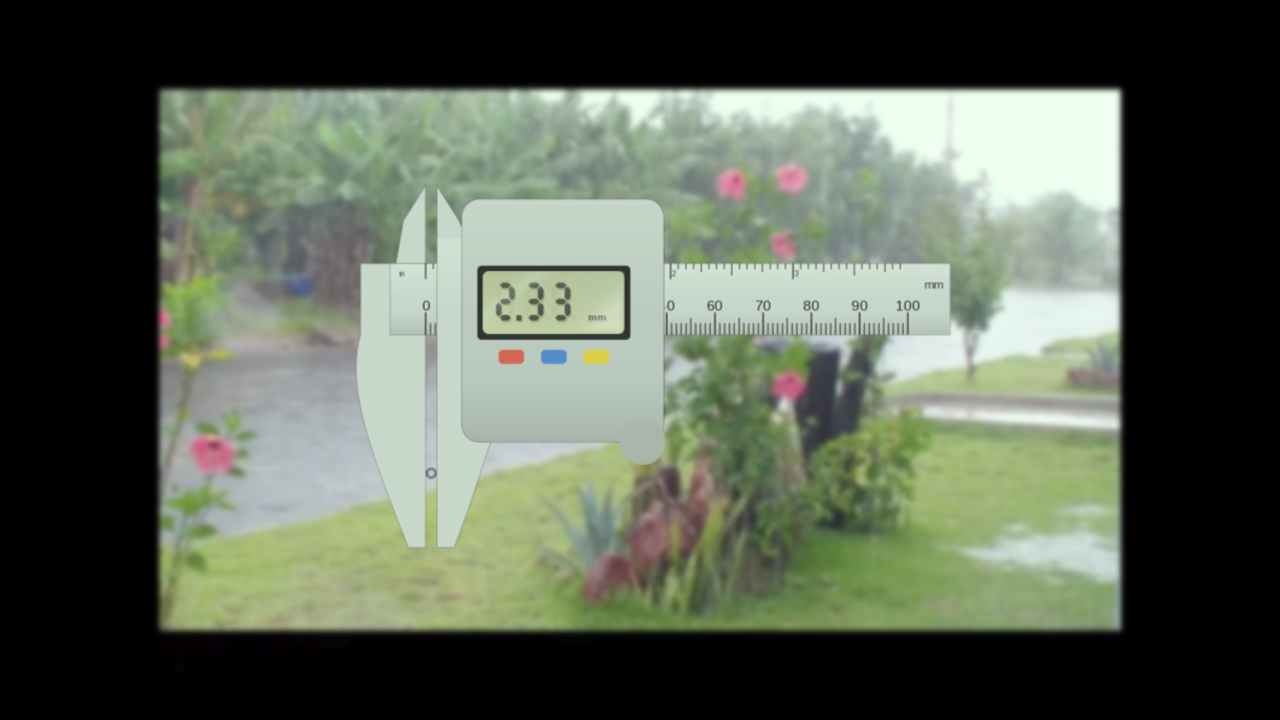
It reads mm 2.33
